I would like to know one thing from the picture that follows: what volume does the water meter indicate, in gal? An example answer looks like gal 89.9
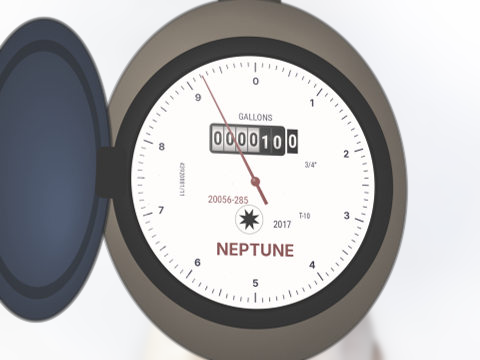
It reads gal 99.2
